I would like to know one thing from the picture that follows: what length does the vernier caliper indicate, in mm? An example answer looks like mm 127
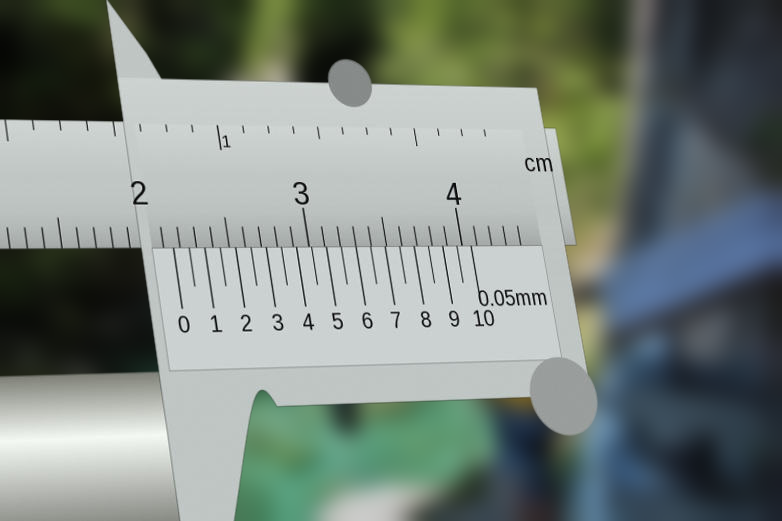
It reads mm 21.6
